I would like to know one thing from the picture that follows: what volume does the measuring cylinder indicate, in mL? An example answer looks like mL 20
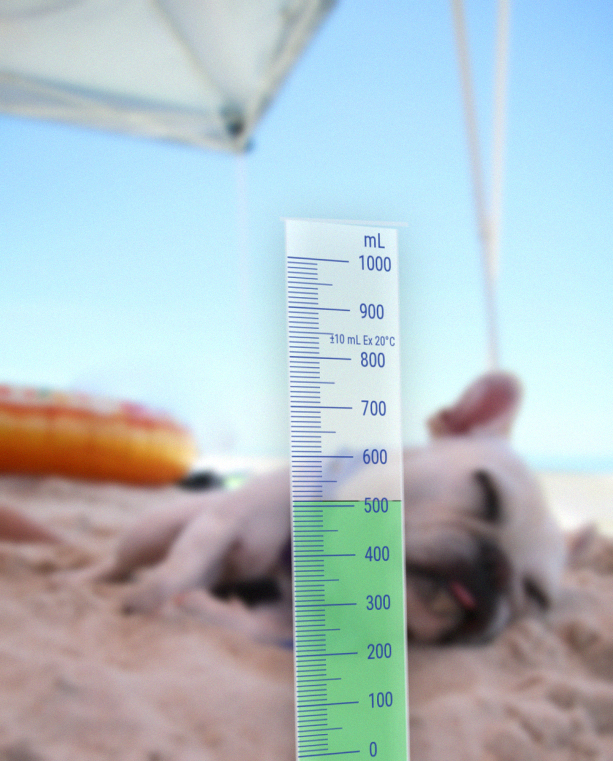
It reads mL 510
